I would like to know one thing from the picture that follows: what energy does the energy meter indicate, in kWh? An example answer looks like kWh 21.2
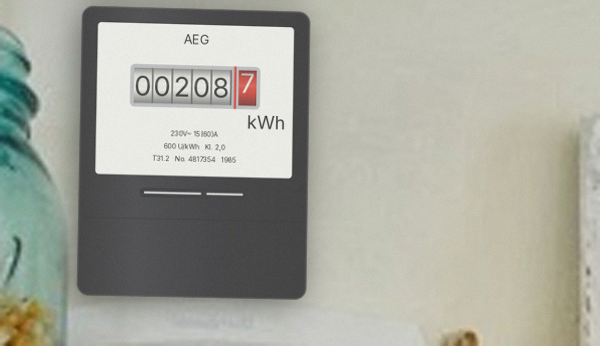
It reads kWh 208.7
